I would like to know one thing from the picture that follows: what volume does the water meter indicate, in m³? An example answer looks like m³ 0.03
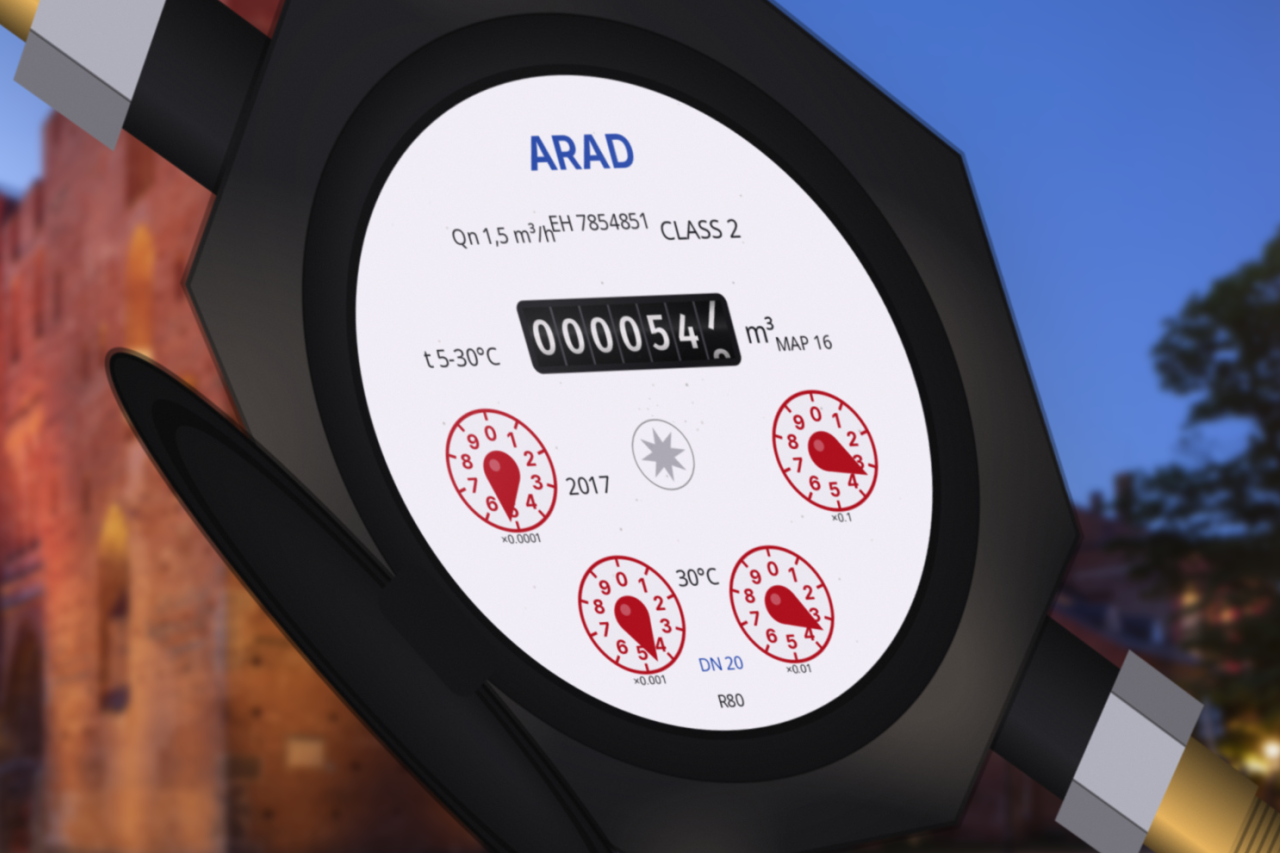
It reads m³ 547.3345
